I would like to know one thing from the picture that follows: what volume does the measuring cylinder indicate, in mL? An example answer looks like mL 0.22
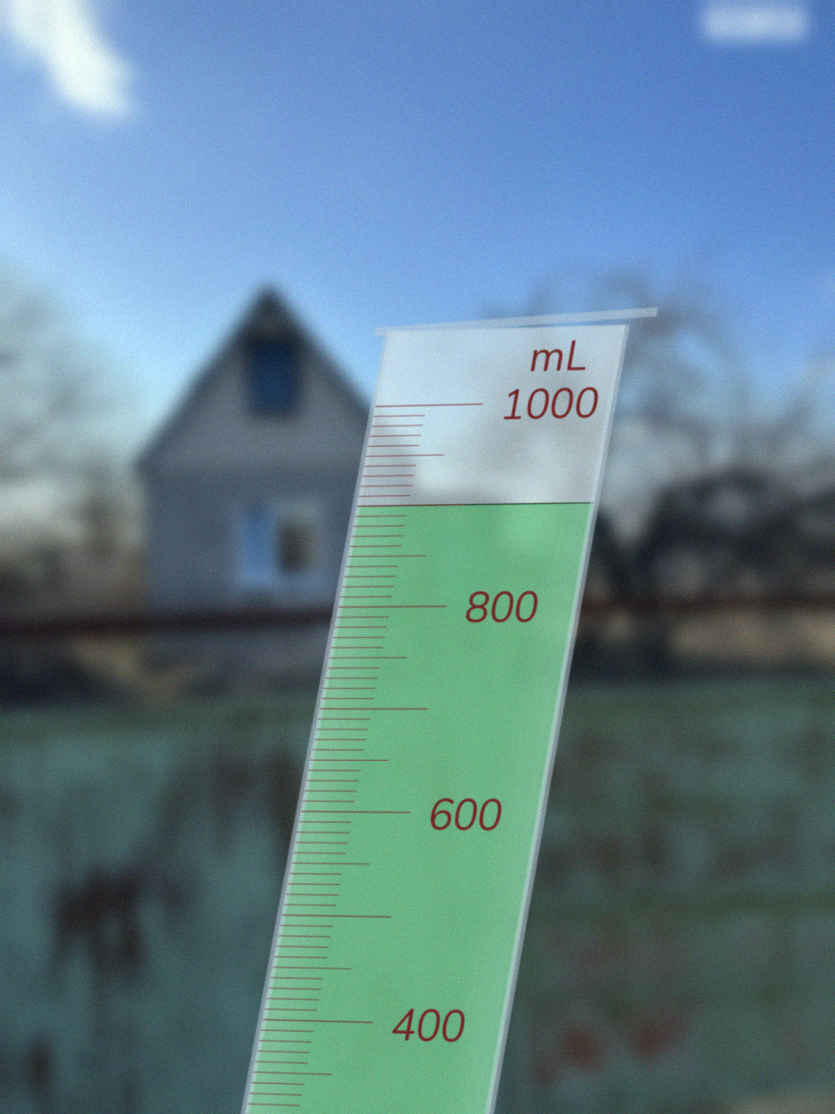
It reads mL 900
